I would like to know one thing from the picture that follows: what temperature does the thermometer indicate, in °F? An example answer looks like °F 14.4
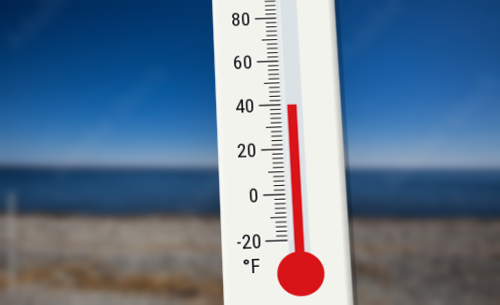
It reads °F 40
